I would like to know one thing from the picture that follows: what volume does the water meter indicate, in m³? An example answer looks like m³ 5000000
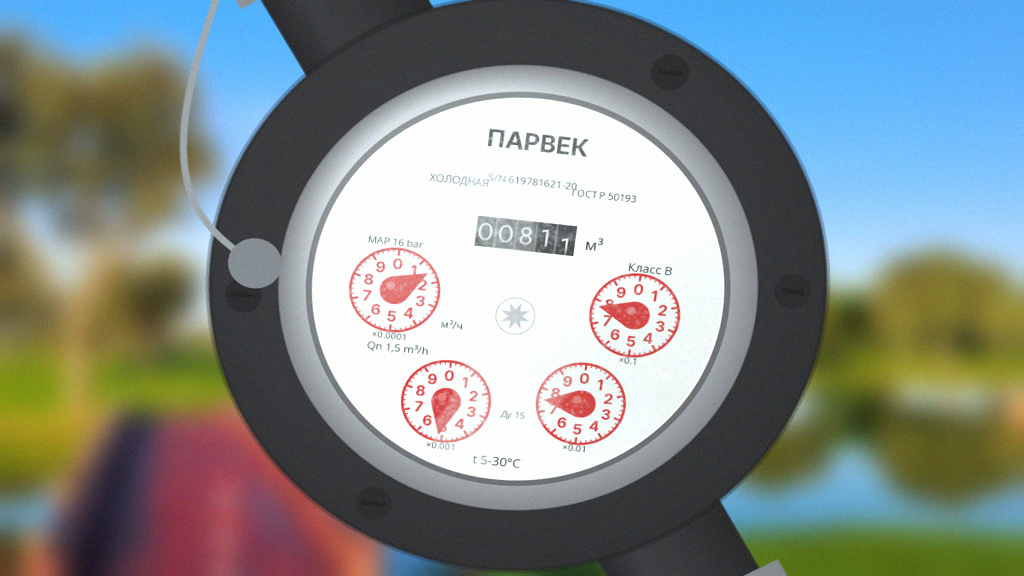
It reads m³ 810.7751
